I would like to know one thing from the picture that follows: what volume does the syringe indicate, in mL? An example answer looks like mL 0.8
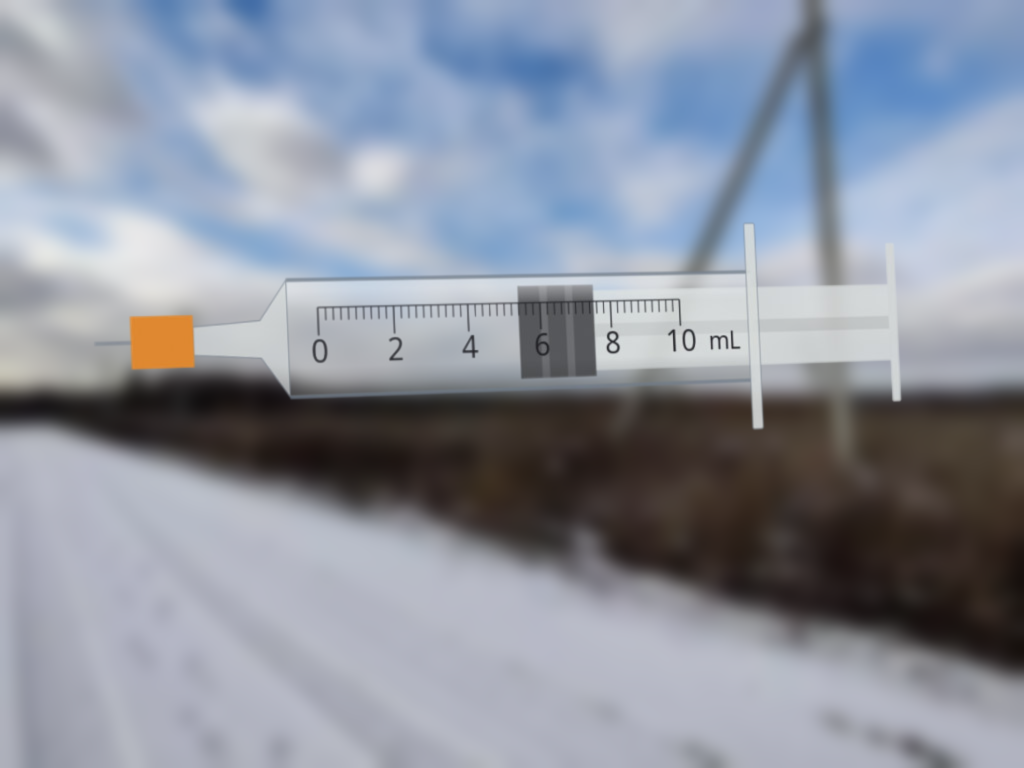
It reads mL 5.4
